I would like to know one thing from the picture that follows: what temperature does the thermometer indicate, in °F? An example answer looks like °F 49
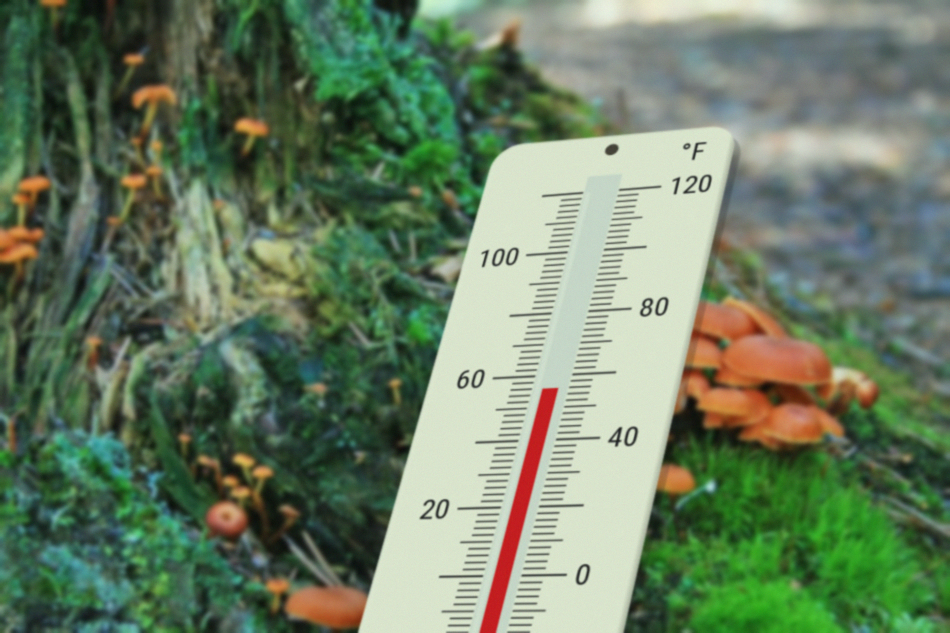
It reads °F 56
